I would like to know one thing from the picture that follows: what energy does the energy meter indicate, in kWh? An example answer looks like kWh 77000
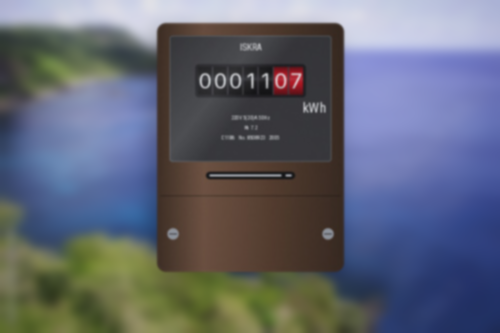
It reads kWh 11.07
